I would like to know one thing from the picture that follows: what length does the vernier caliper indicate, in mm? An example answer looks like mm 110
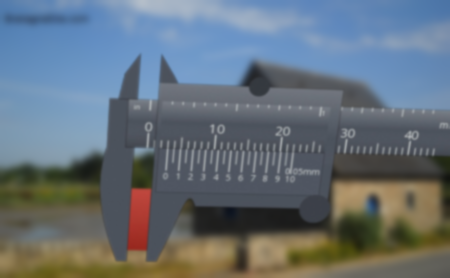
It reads mm 3.0
